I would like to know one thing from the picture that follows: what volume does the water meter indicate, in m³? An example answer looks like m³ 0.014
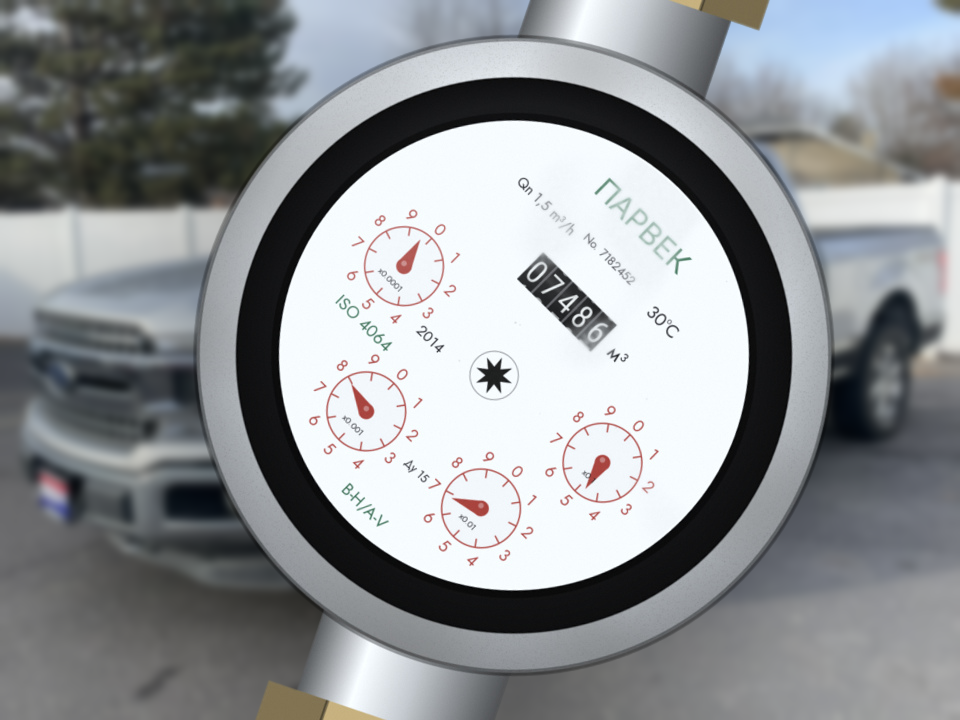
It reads m³ 7486.4679
